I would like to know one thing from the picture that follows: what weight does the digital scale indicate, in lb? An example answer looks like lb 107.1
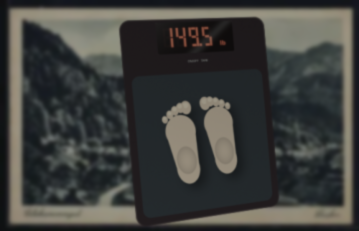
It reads lb 149.5
